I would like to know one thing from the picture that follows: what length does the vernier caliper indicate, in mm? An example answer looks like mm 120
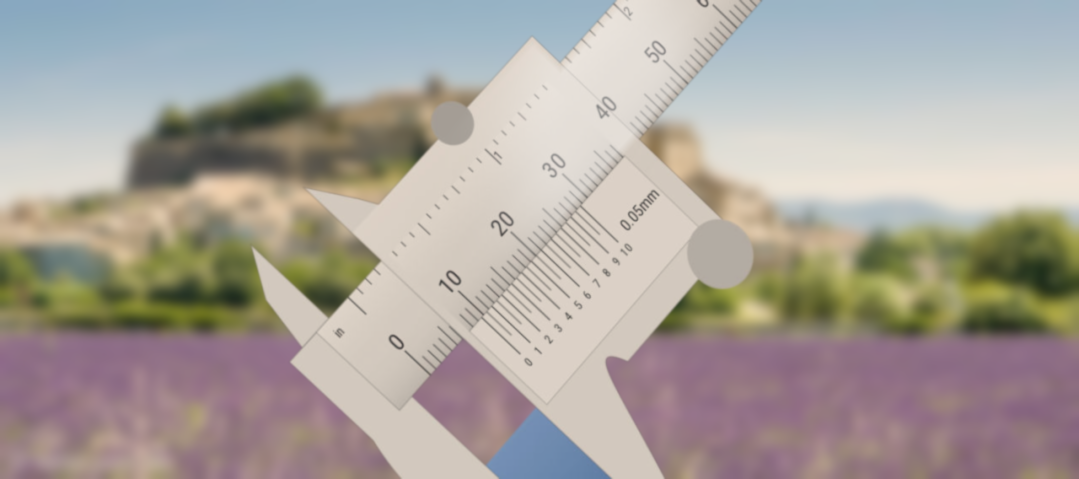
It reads mm 9.6
